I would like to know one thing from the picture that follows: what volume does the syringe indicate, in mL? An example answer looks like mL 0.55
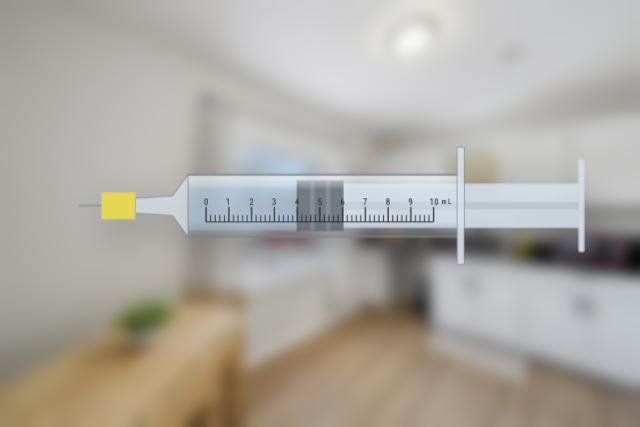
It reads mL 4
